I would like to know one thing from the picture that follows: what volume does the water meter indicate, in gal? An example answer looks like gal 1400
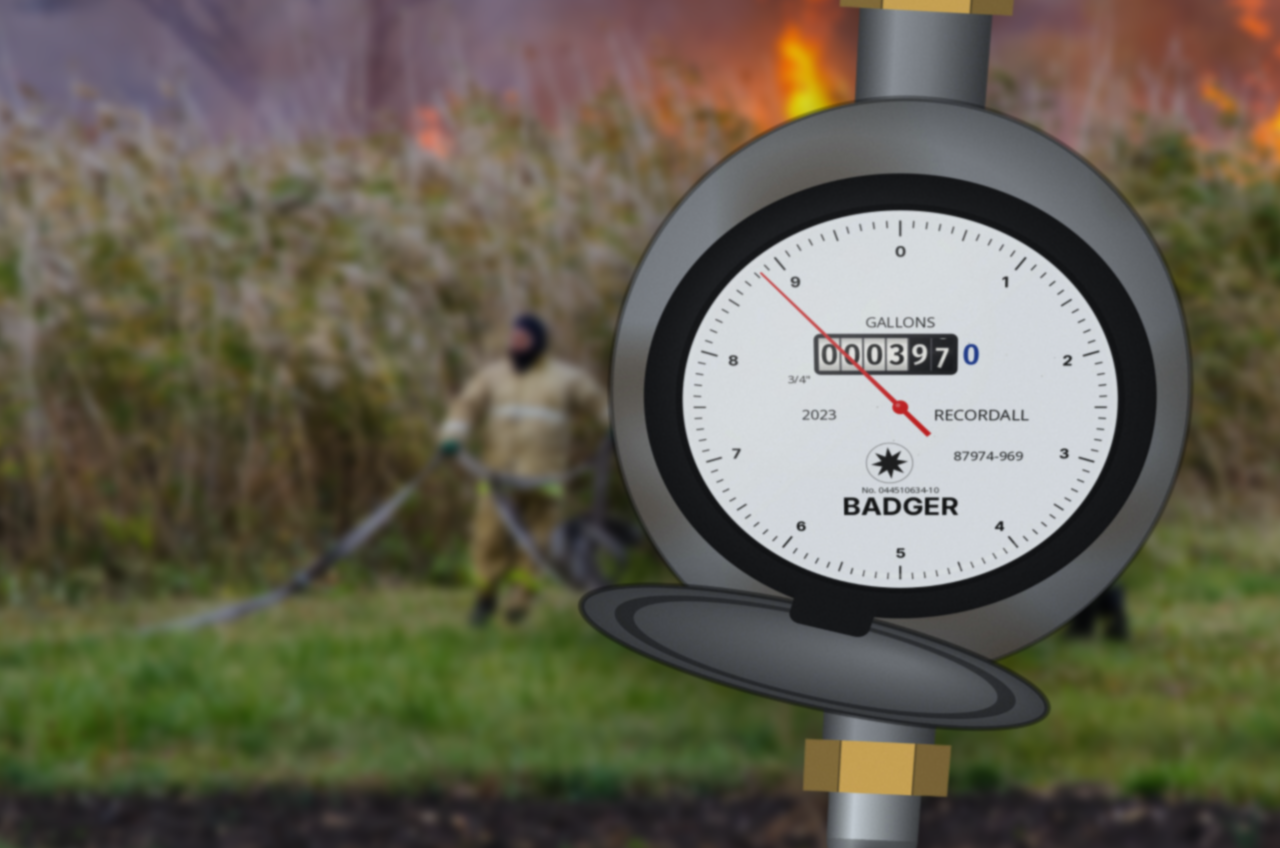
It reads gal 3968.8
